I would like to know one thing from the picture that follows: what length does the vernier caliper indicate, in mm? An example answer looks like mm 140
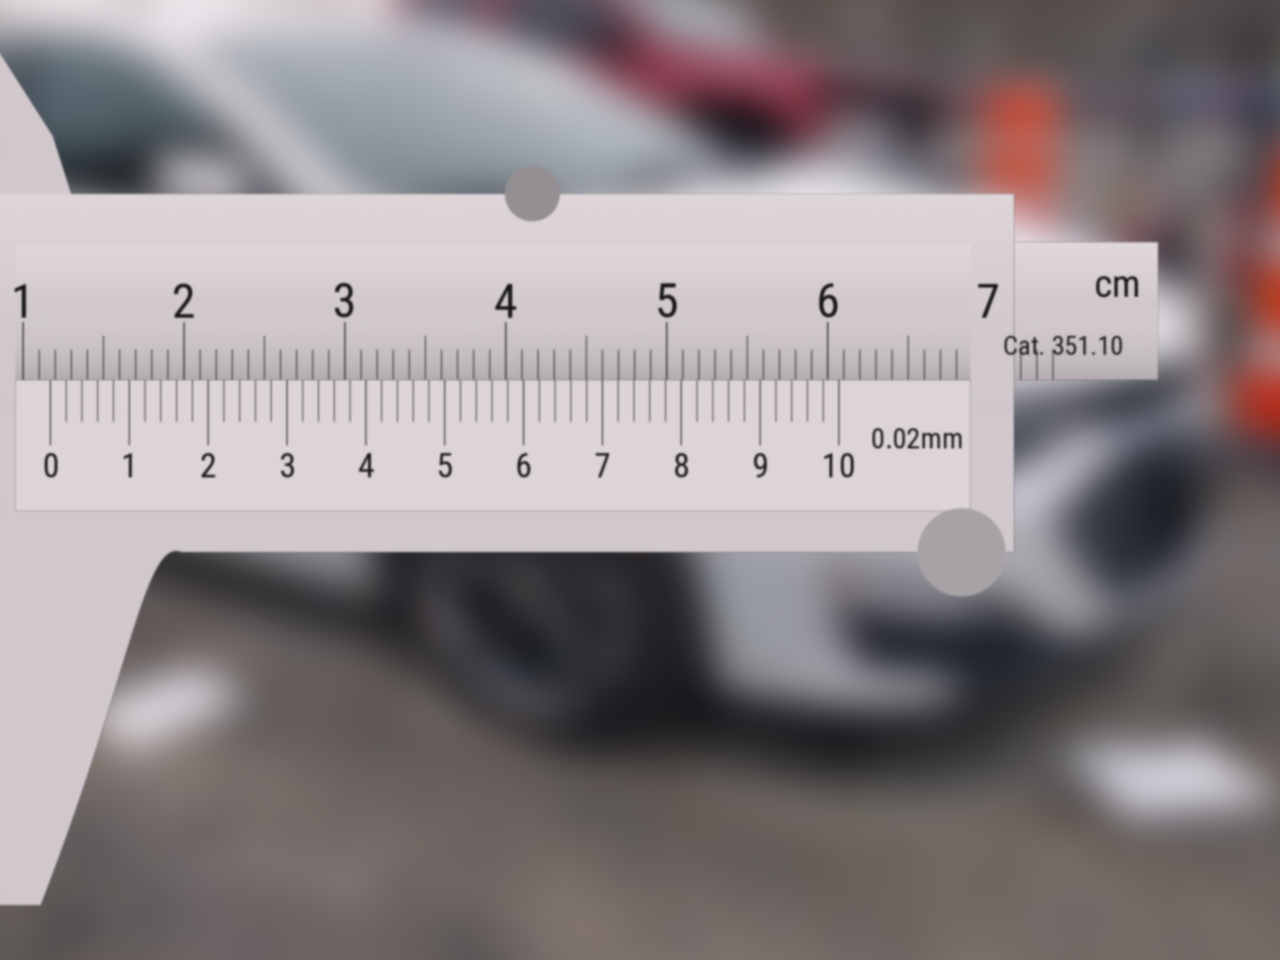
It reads mm 11.7
